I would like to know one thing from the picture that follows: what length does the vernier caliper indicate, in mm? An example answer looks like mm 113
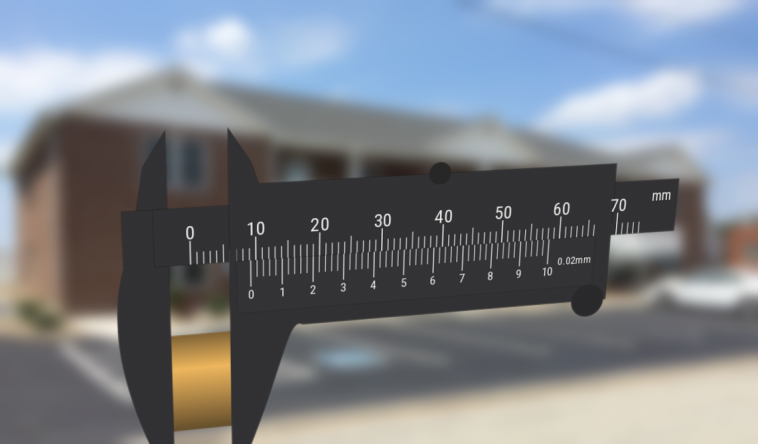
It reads mm 9.2
